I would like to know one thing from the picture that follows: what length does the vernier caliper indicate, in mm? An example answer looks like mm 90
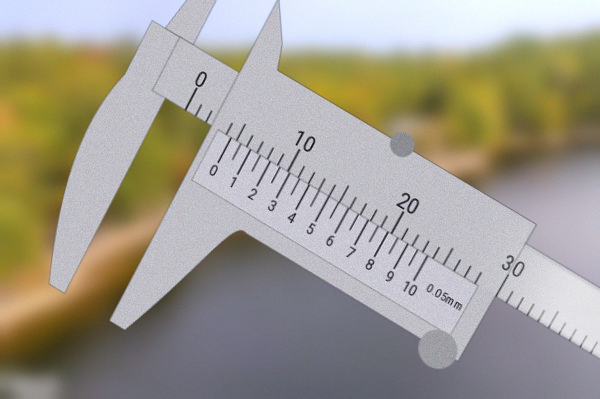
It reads mm 4.5
